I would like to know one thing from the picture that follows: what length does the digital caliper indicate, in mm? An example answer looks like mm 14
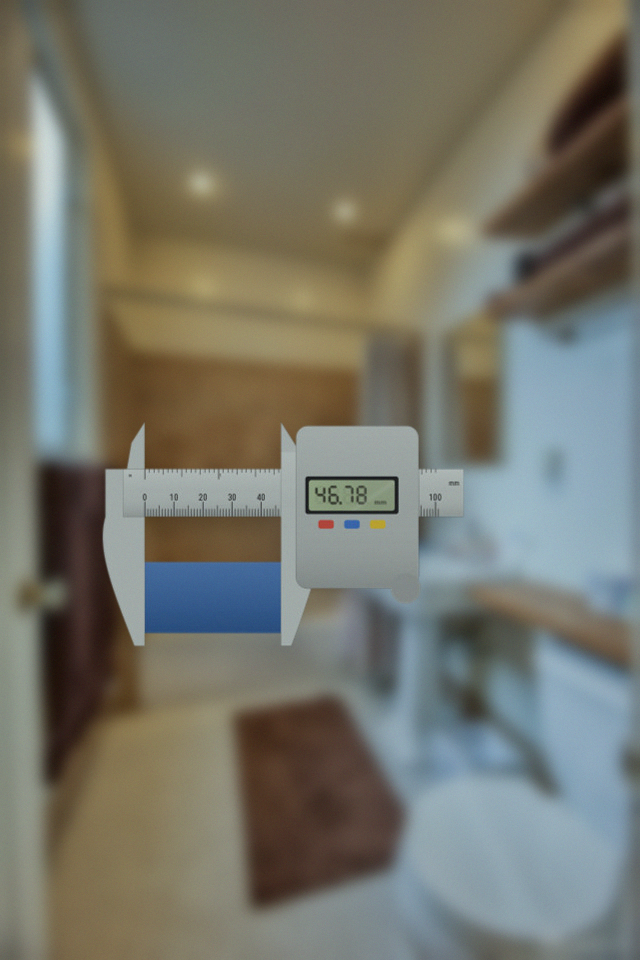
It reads mm 46.78
